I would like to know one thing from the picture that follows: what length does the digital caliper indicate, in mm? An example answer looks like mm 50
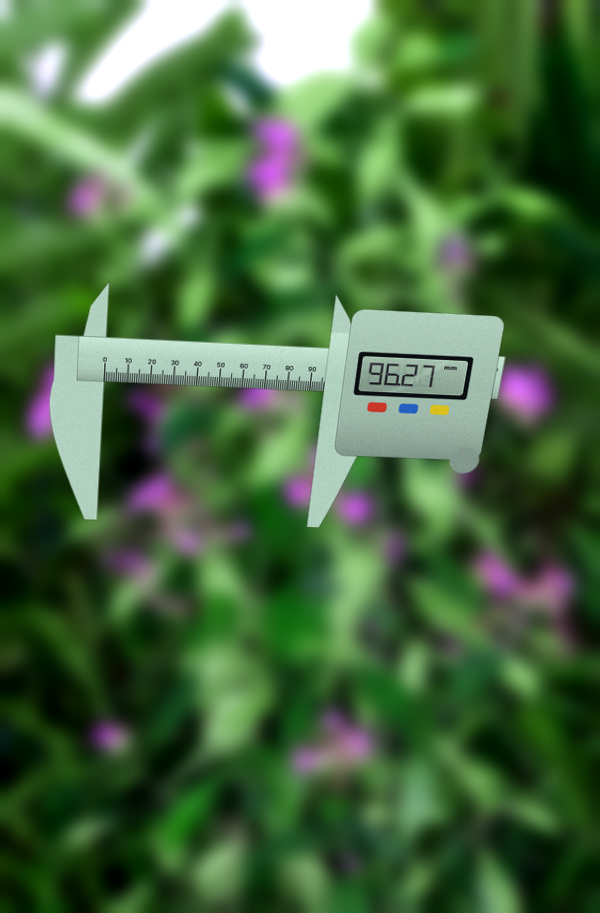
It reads mm 96.27
